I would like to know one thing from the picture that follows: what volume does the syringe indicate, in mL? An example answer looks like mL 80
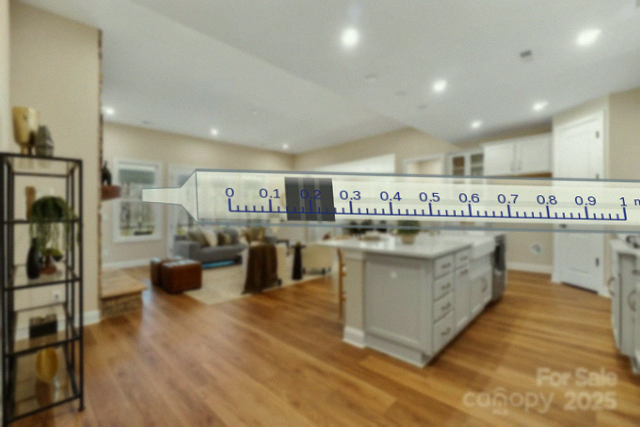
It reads mL 0.14
